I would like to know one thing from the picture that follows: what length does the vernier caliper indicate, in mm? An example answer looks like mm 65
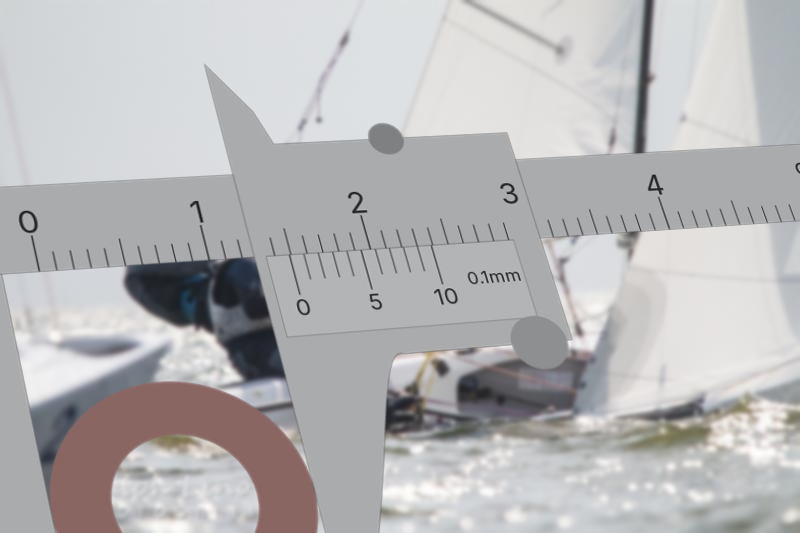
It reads mm 14.9
